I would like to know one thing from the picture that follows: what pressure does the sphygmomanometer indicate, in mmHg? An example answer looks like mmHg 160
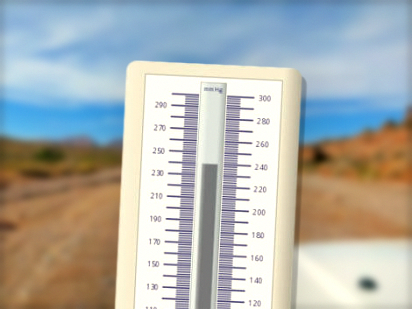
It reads mmHg 240
